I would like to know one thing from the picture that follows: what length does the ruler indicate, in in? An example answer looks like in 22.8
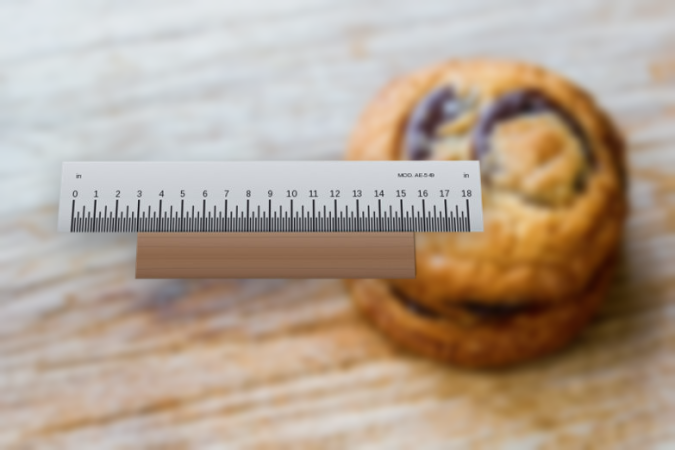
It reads in 12.5
